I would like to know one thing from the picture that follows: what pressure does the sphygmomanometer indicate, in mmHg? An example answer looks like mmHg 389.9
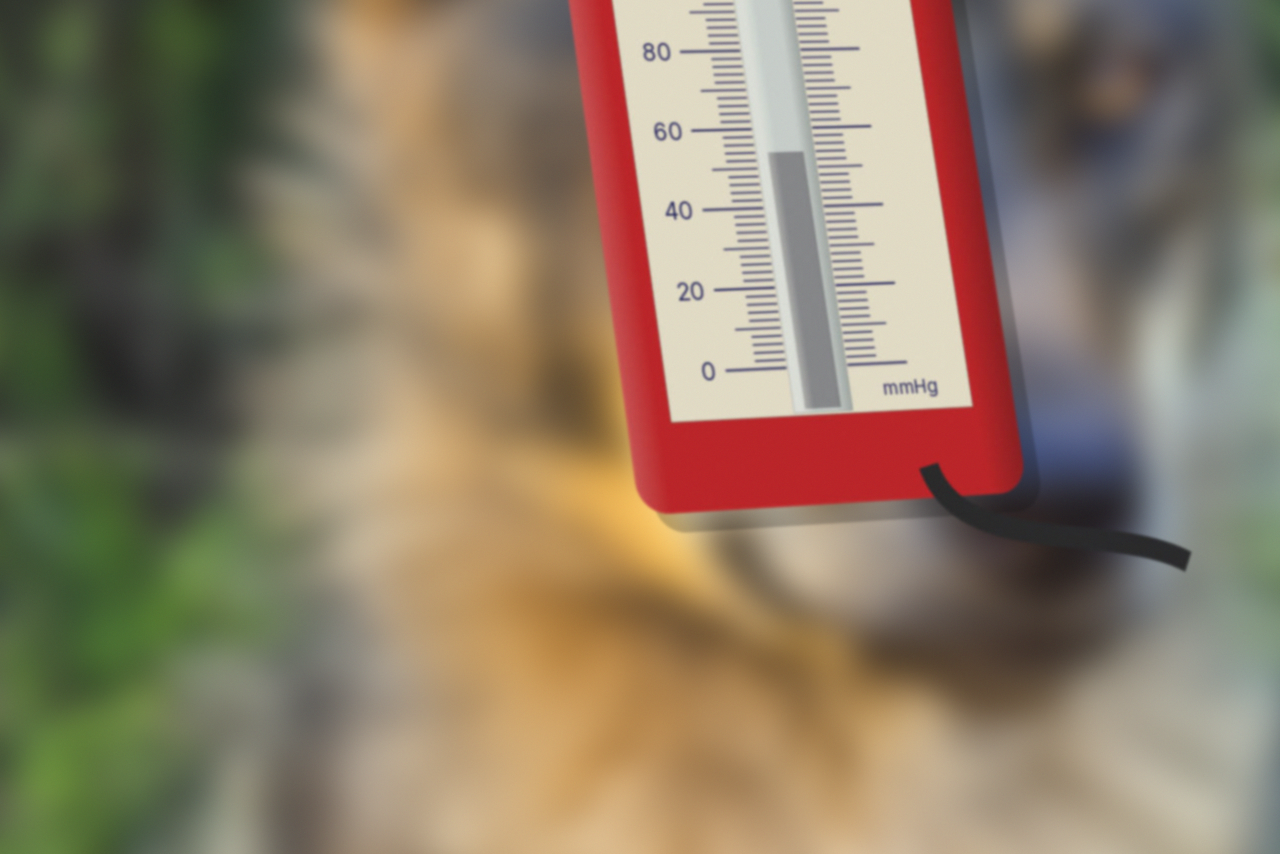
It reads mmHg 54
